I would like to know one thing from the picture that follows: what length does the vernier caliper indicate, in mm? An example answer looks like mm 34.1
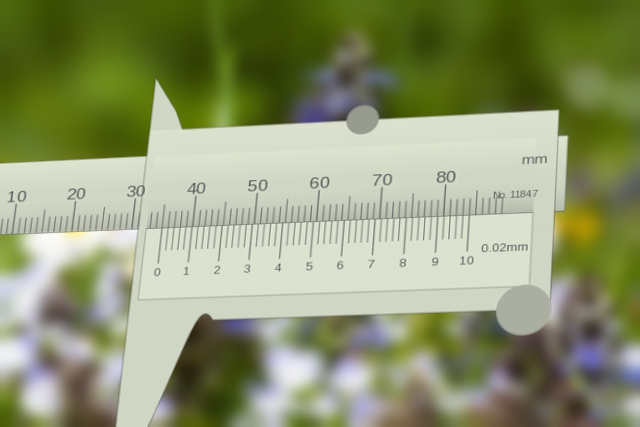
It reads mm 35.0
